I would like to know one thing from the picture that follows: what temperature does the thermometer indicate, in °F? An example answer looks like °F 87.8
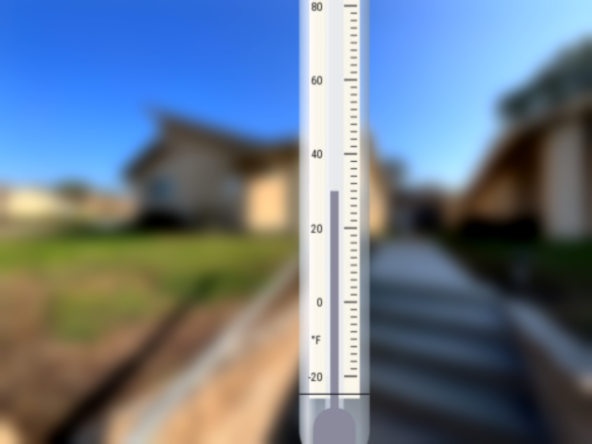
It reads °F 30
